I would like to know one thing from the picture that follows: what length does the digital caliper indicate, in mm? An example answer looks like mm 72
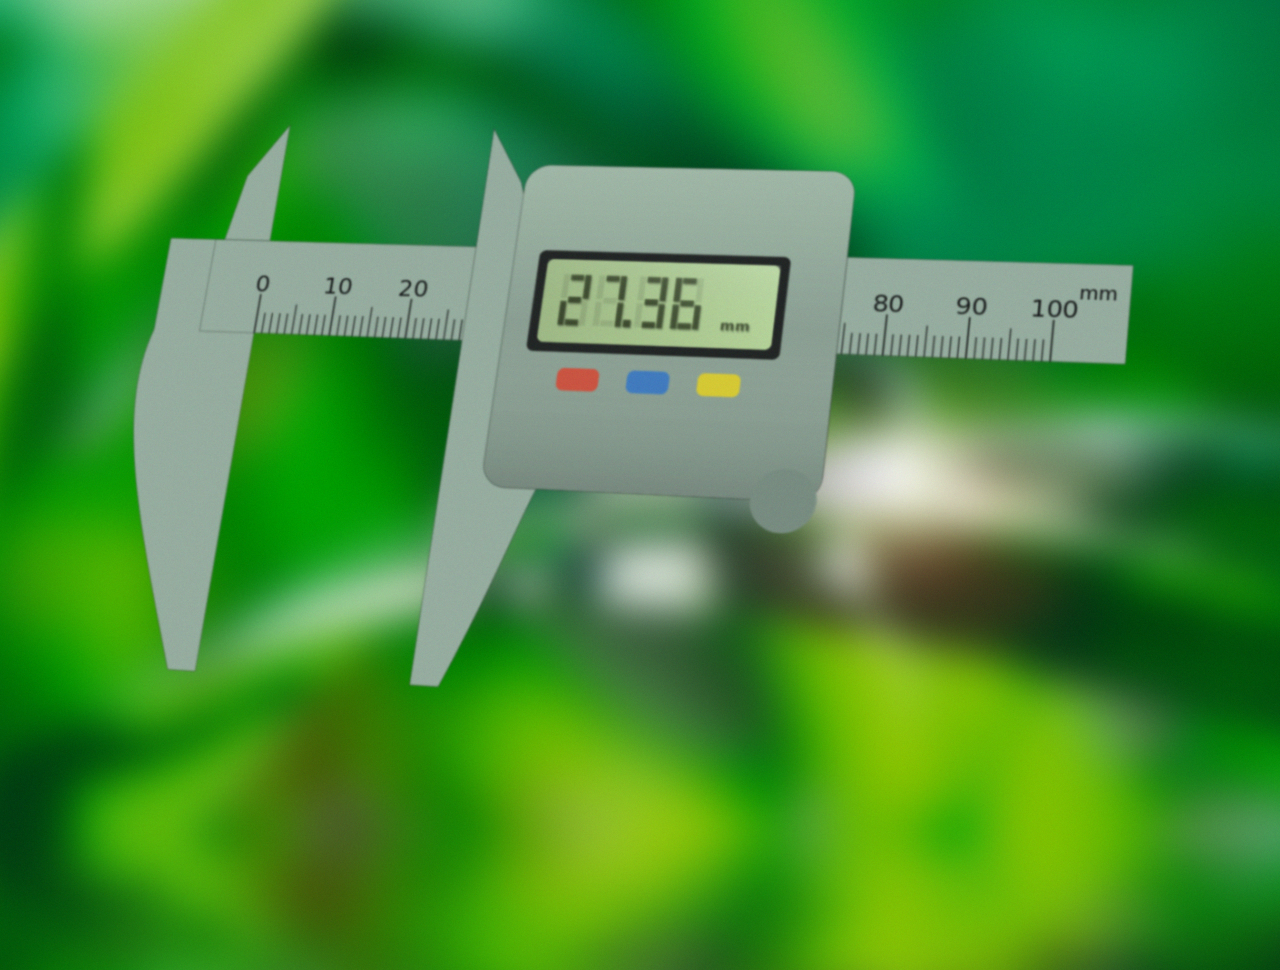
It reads mm 27.36
